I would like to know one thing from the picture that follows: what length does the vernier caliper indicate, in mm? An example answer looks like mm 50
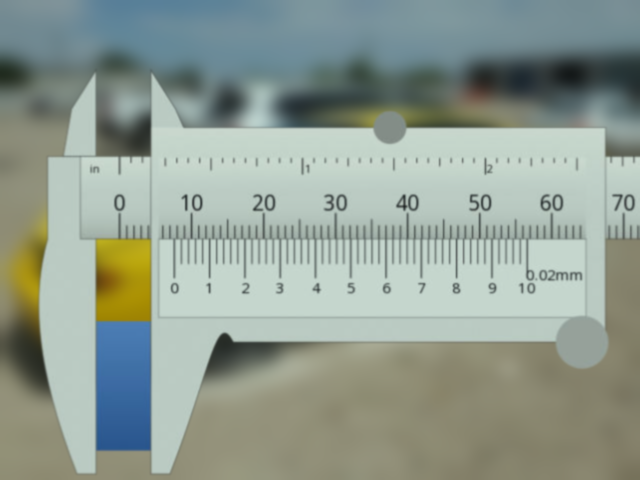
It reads mm 7.6
